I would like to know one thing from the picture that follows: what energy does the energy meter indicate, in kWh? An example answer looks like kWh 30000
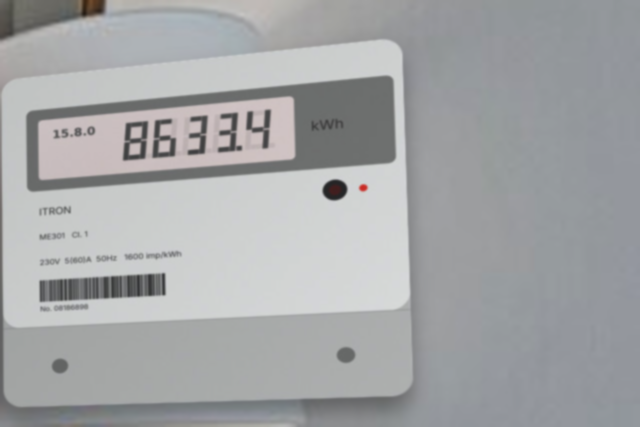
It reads kWh 8633.4
